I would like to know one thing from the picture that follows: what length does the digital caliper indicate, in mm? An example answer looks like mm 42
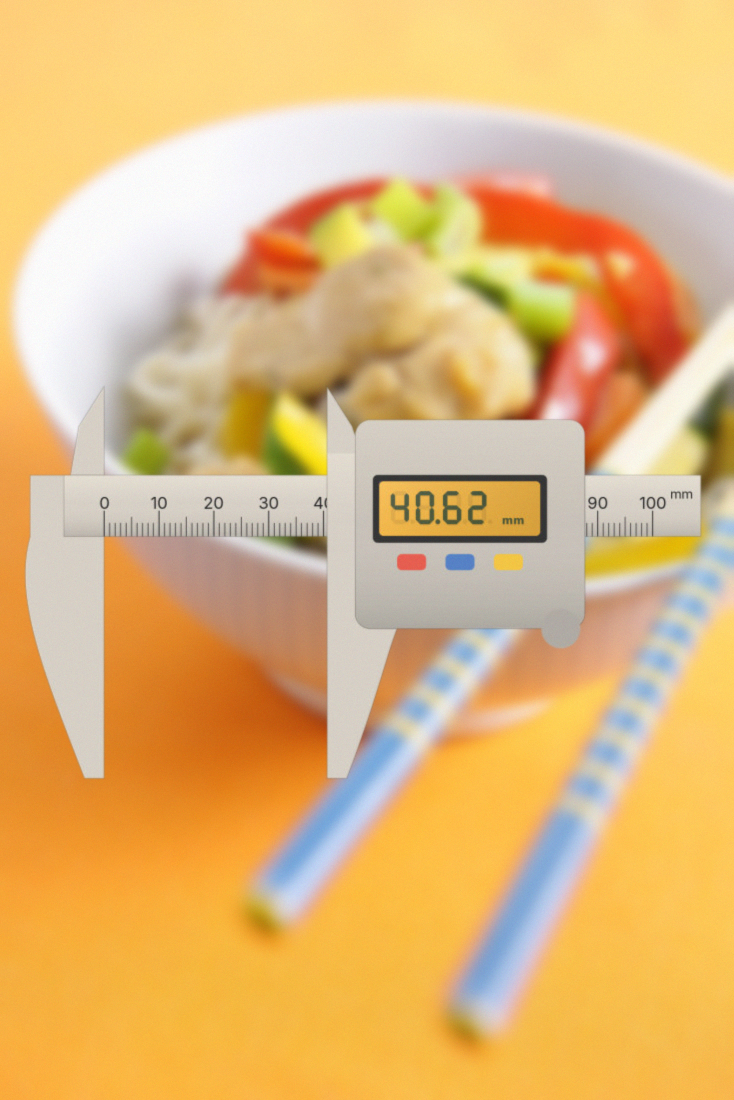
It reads mm 40.62
